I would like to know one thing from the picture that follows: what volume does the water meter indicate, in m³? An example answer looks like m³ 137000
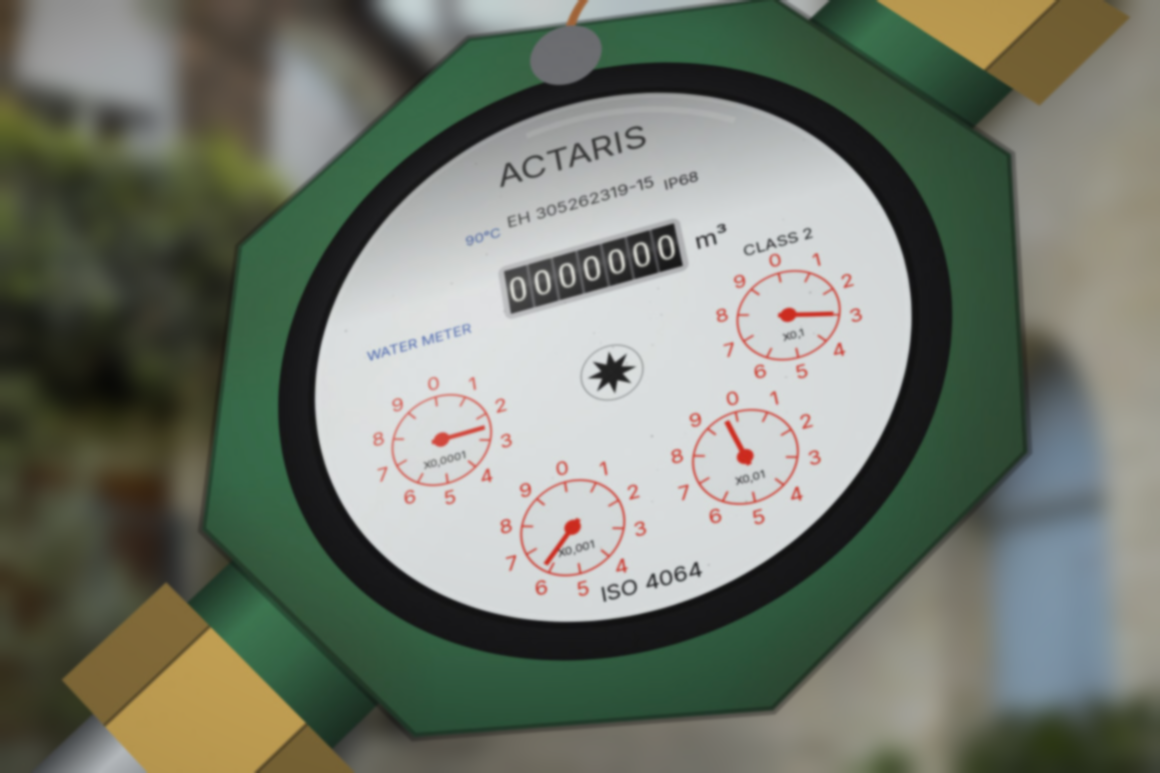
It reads m³ 0.2962
